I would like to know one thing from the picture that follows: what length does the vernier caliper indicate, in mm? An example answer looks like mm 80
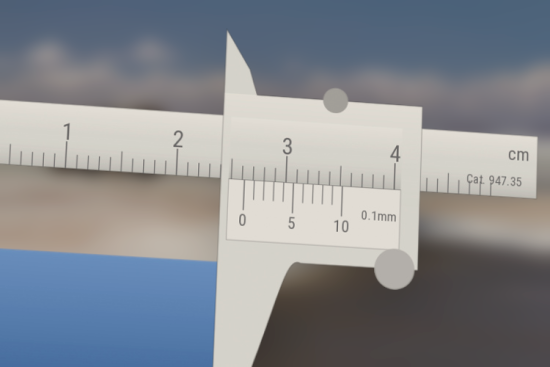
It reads mm 26.2
